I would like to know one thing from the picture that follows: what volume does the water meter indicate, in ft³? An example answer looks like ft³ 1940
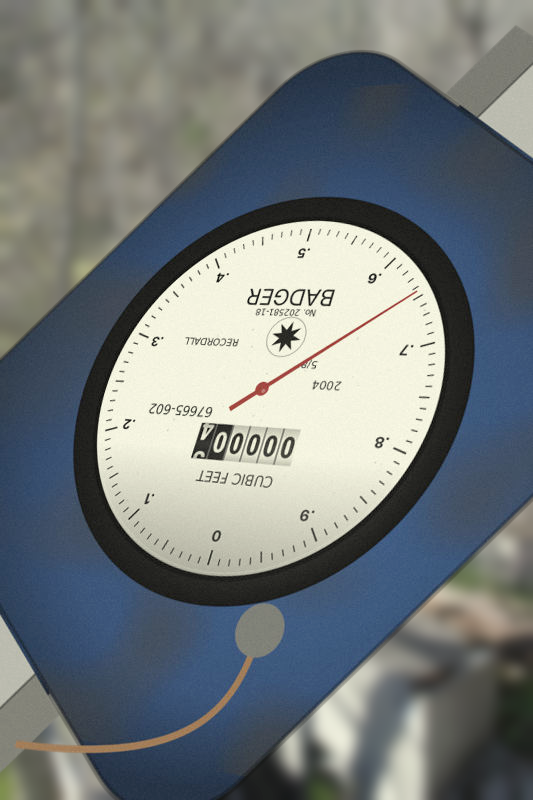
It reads ft³ 3.64
